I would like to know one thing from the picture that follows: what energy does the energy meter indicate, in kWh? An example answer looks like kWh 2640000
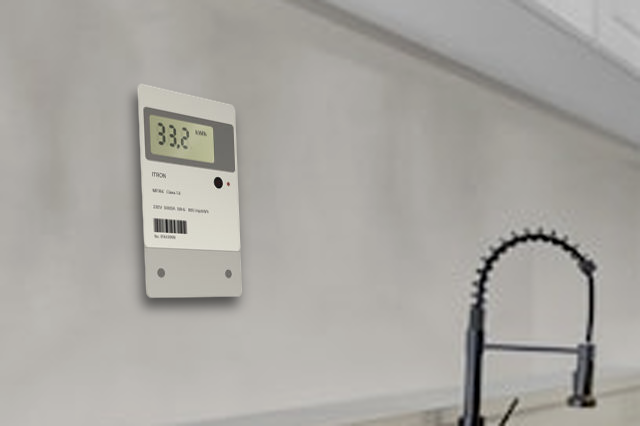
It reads kWh 33.2
